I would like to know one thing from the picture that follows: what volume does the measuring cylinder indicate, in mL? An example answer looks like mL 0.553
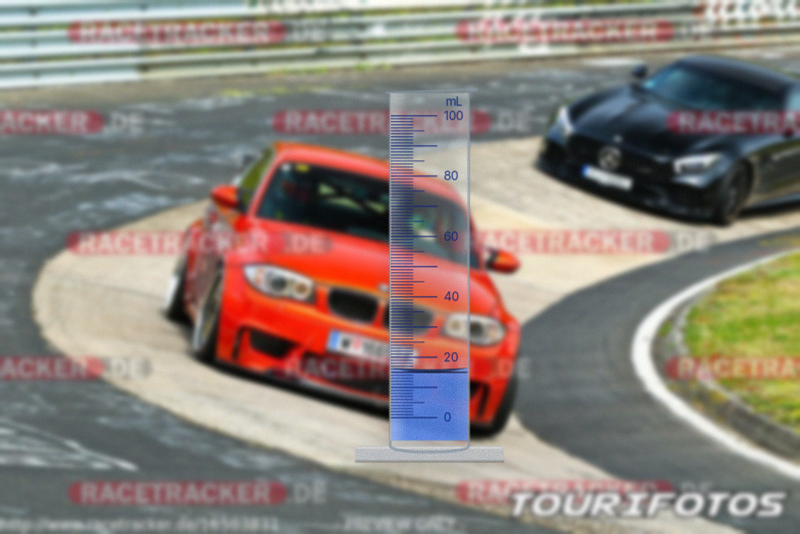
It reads mL 15
